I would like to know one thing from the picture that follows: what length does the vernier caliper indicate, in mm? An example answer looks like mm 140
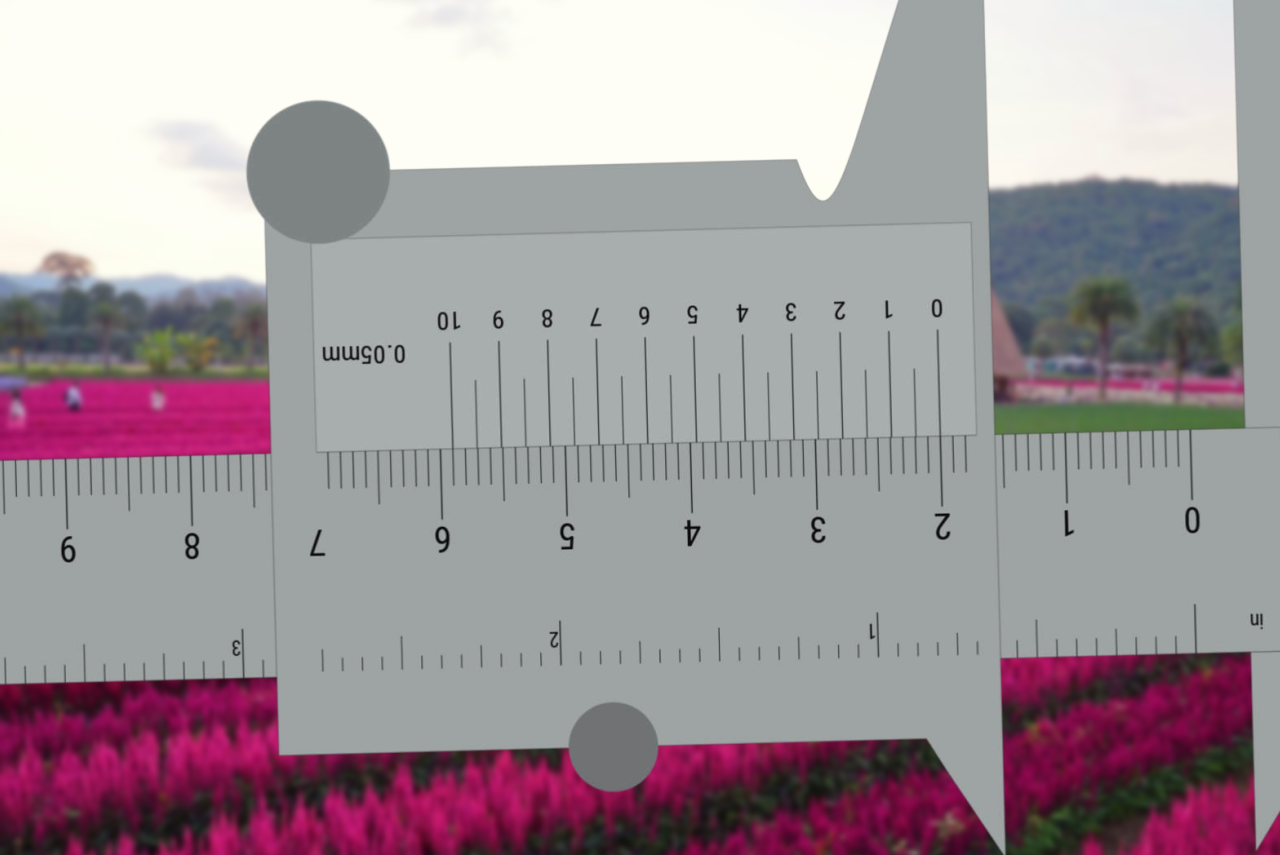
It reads mm 20.0
